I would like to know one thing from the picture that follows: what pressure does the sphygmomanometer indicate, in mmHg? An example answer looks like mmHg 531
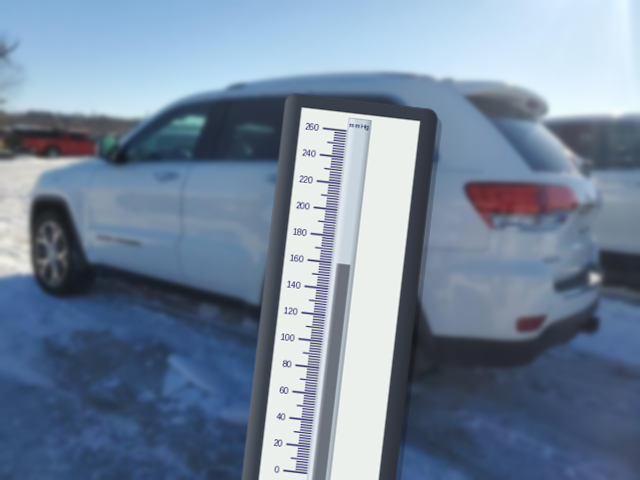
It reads mmHg 160
